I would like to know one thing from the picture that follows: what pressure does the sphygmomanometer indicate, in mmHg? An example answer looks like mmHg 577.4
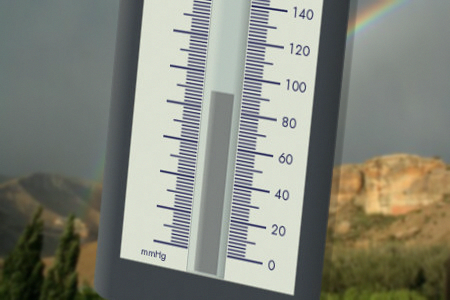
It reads mmHg 90
